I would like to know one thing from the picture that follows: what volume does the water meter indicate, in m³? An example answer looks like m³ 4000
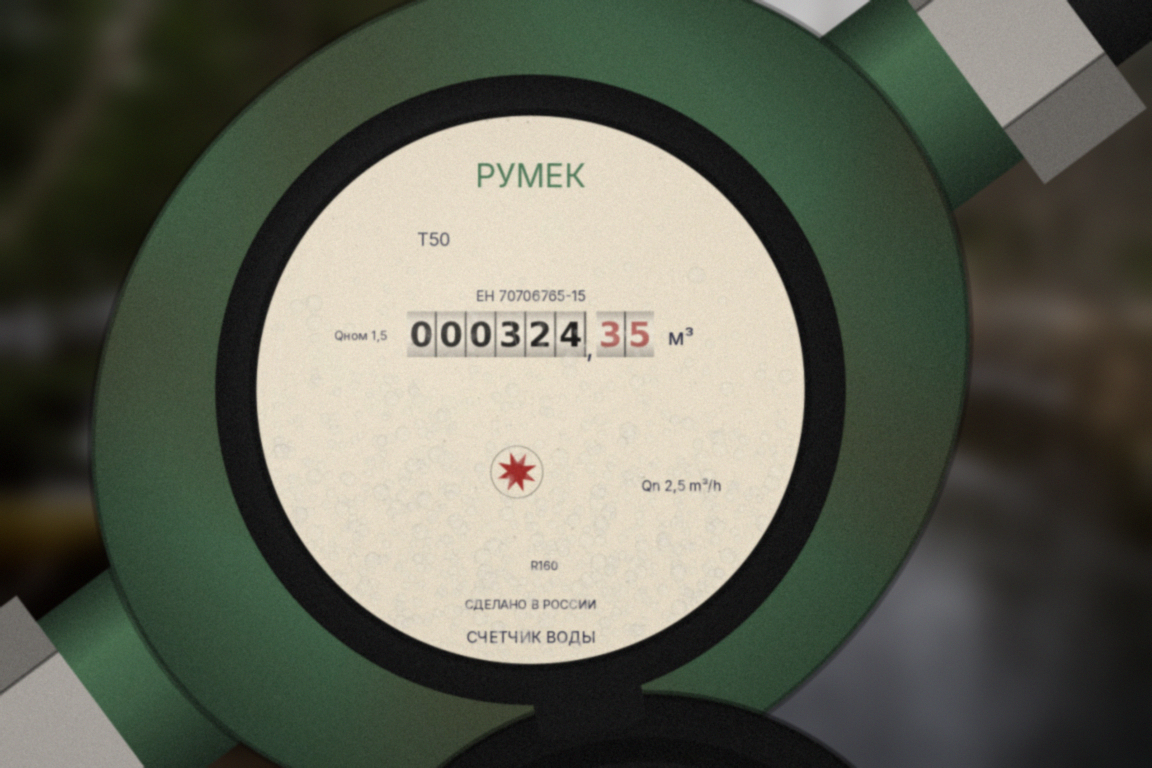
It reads m³ 324.35
